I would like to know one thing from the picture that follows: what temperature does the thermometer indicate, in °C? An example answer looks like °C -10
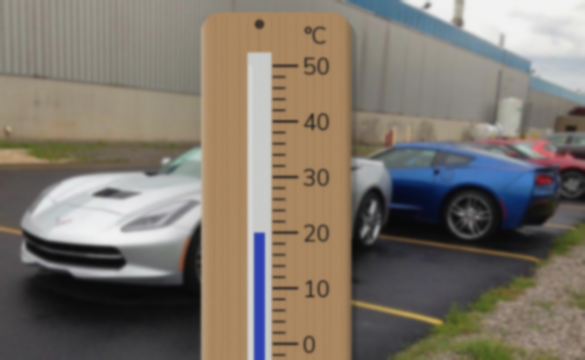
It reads °C 20
